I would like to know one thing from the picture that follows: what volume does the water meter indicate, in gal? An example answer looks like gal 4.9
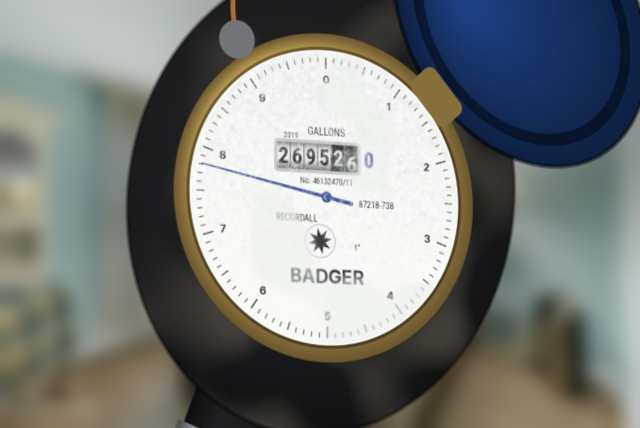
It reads gal 2695257.8
